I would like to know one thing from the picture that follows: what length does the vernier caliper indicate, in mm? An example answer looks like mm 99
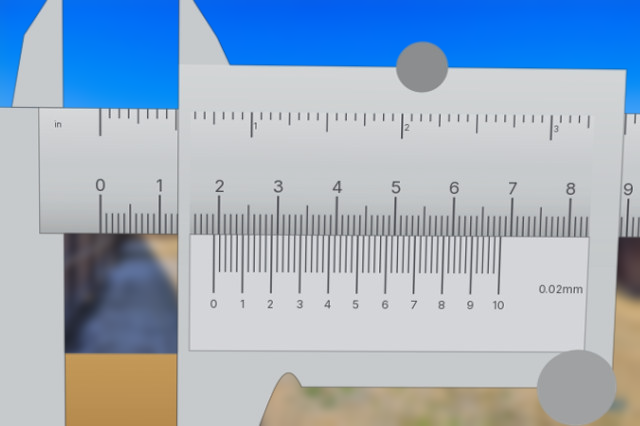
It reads mm 19.2
